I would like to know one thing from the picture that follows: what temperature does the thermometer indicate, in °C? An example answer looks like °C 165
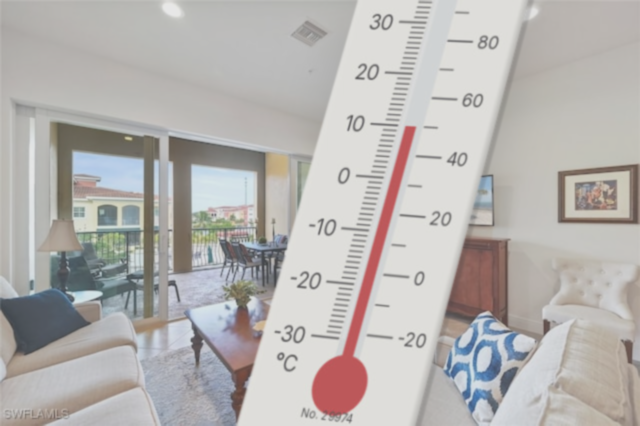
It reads °C 10
